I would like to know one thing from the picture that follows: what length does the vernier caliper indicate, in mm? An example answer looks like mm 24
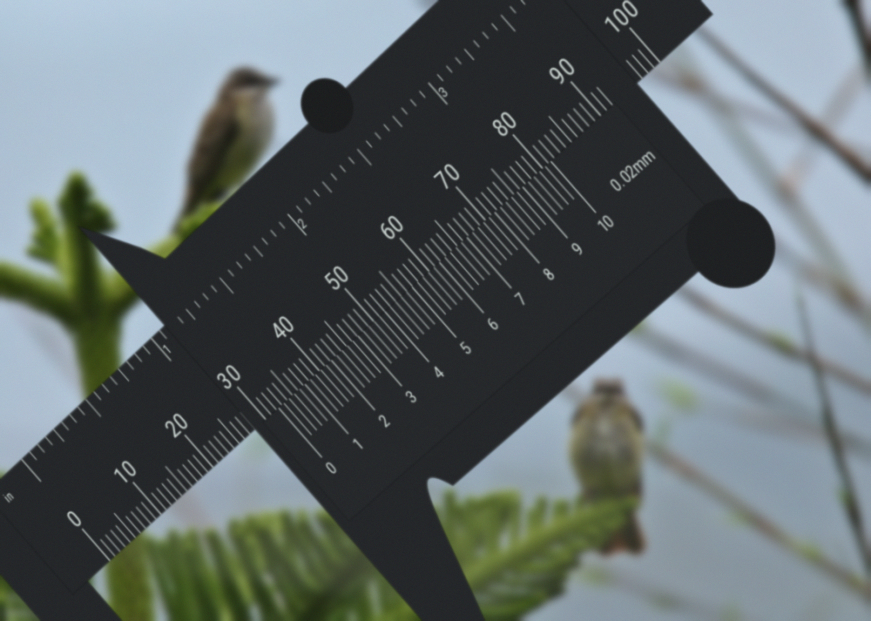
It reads mm 32.4
